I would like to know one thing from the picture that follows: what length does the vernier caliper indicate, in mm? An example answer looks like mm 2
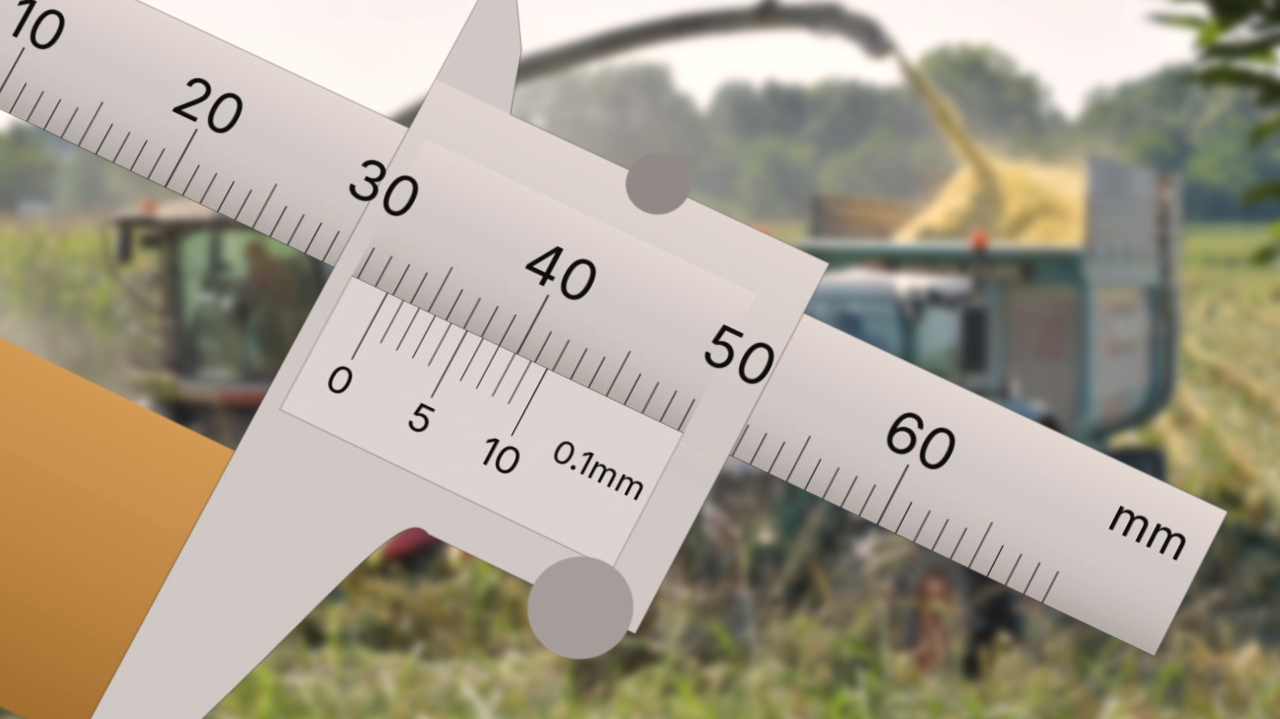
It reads mm 32.7
